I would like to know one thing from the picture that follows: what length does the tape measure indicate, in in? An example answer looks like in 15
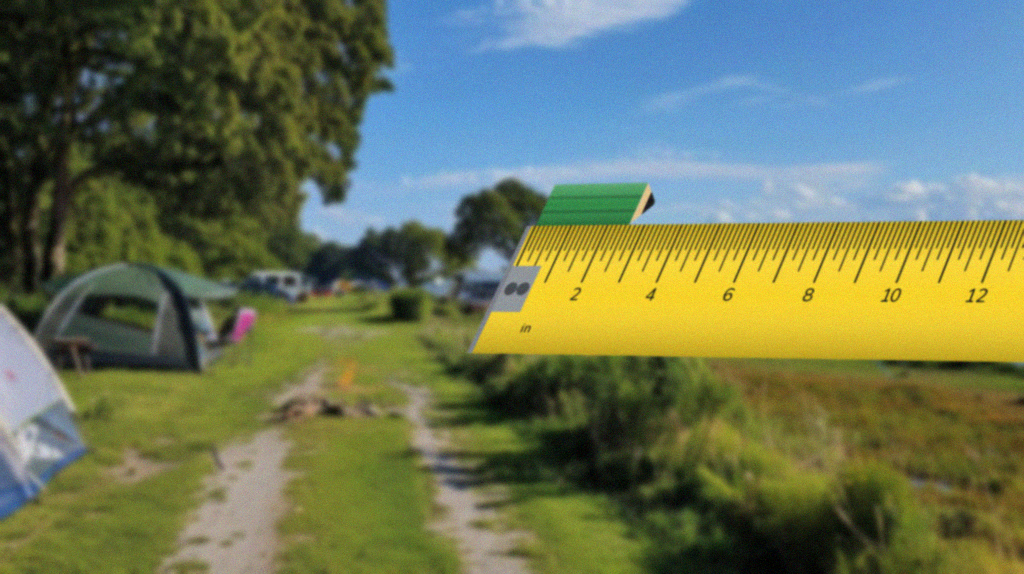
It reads in 3
